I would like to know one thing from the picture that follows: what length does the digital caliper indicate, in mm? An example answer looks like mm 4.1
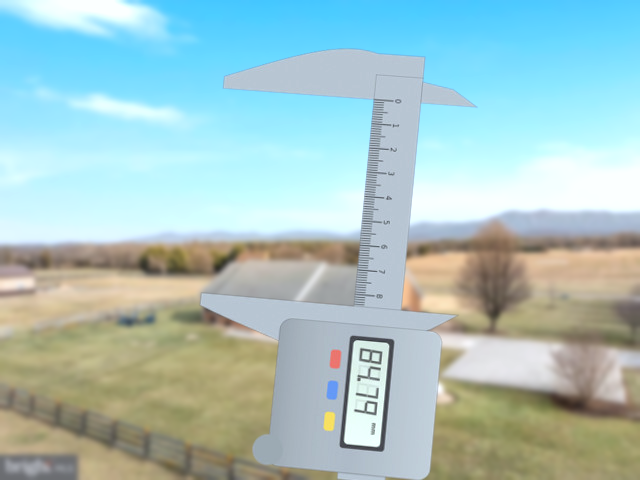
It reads mm 84.79
